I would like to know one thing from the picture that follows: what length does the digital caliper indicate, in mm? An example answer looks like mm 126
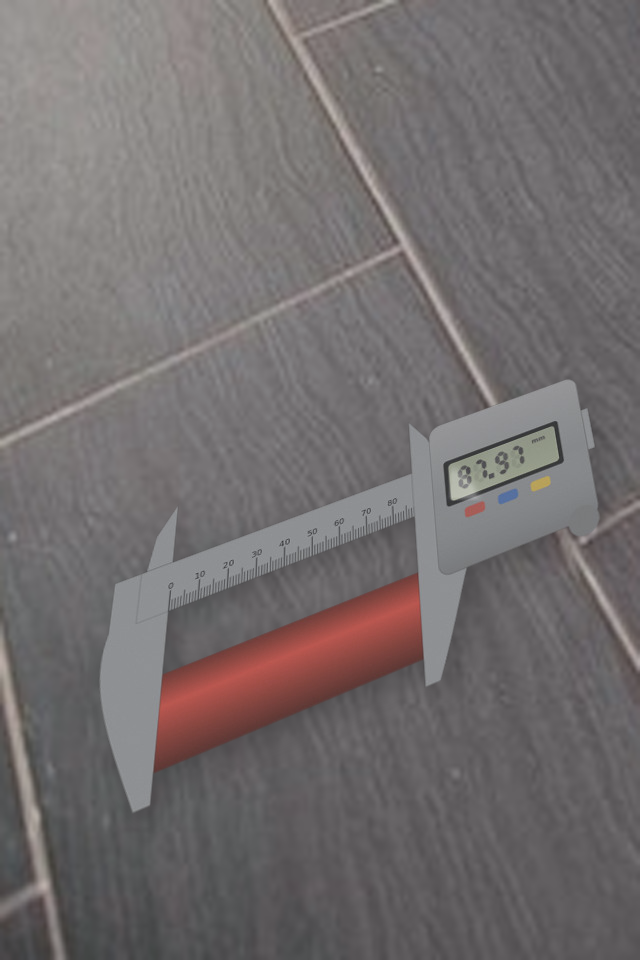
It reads mm 87.97
